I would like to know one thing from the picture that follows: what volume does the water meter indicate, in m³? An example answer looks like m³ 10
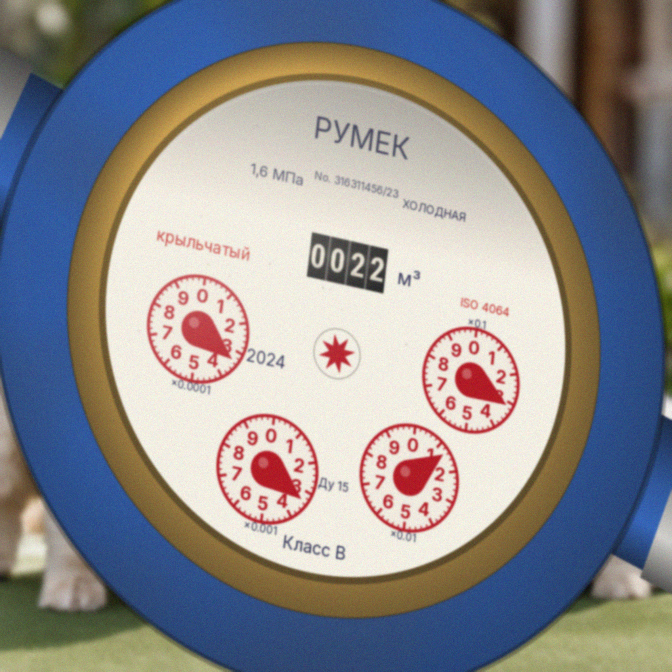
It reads m³ 22.3133
